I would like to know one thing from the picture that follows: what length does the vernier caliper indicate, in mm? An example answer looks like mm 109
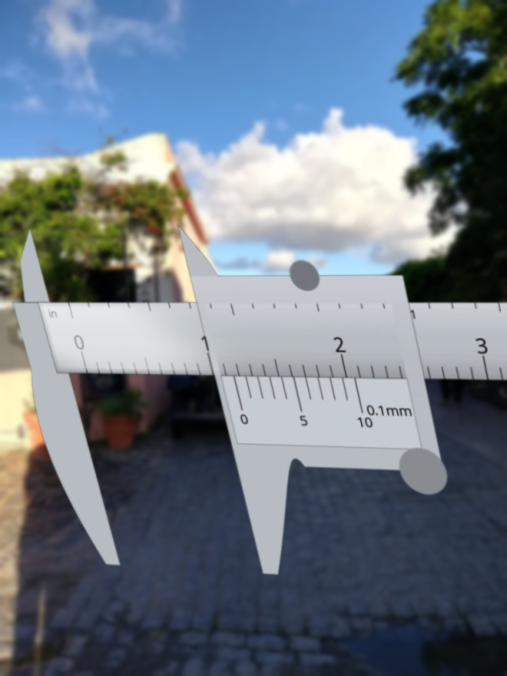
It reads mm 11.6
